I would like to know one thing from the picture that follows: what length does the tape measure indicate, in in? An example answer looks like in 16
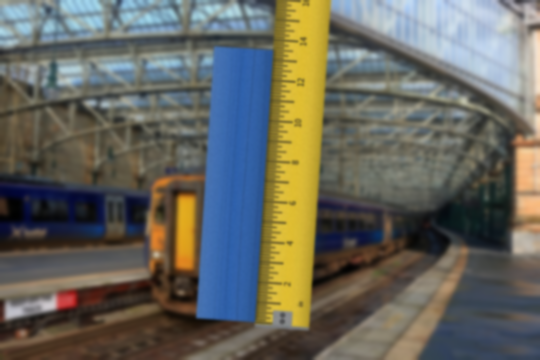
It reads in 13.5
